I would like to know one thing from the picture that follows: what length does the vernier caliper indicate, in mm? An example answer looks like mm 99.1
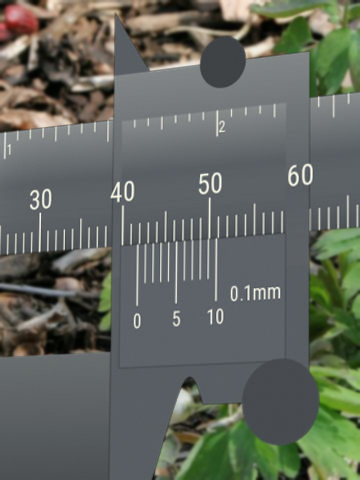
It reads mm 41.8
